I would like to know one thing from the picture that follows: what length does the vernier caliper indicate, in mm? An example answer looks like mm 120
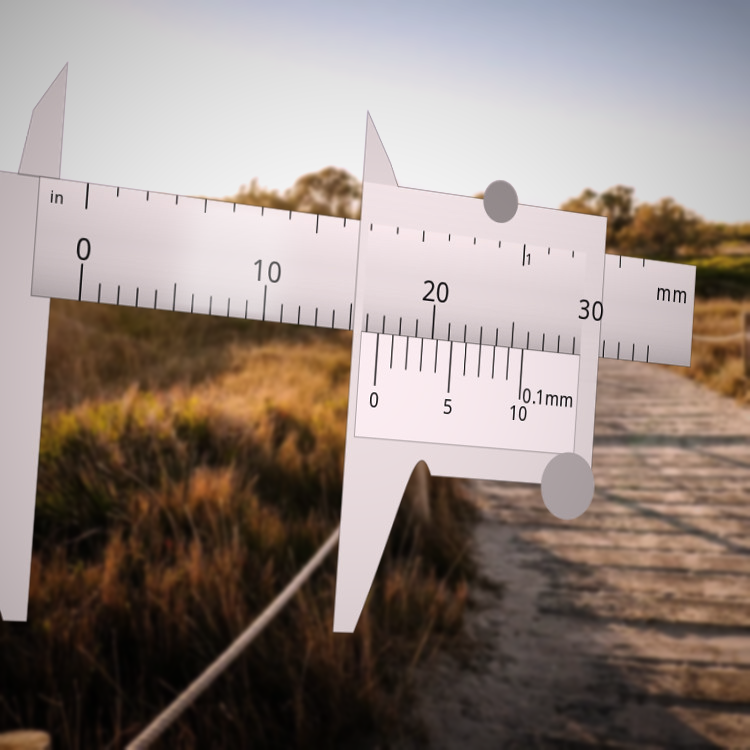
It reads mm 16.7
